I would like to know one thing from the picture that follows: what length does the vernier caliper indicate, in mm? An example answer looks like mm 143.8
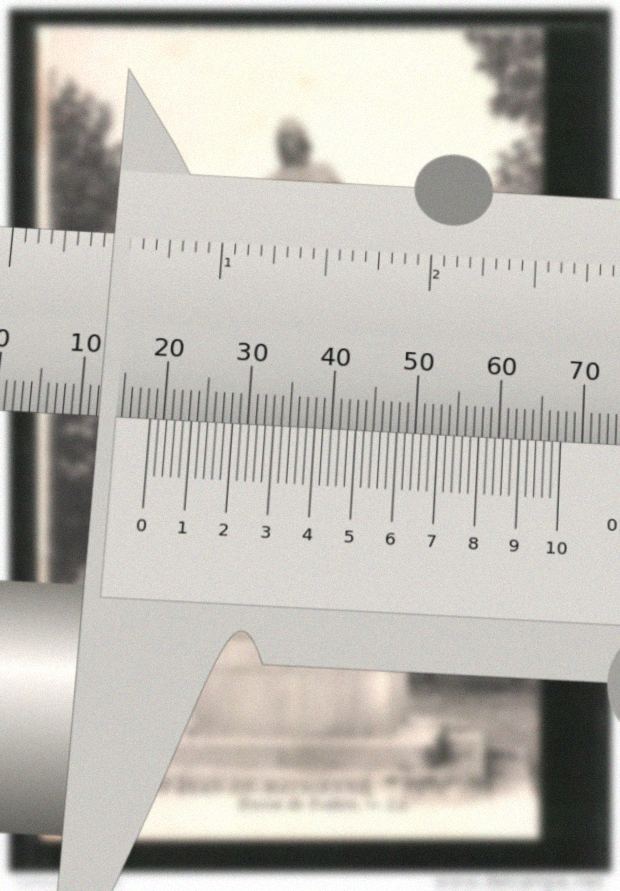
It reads mm 18.4
